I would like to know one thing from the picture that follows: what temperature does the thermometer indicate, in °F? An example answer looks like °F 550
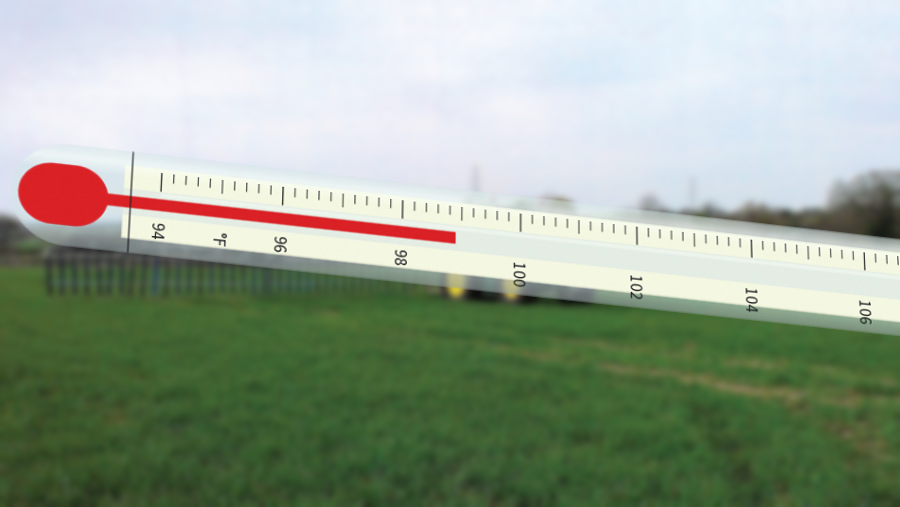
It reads °F 98.9
